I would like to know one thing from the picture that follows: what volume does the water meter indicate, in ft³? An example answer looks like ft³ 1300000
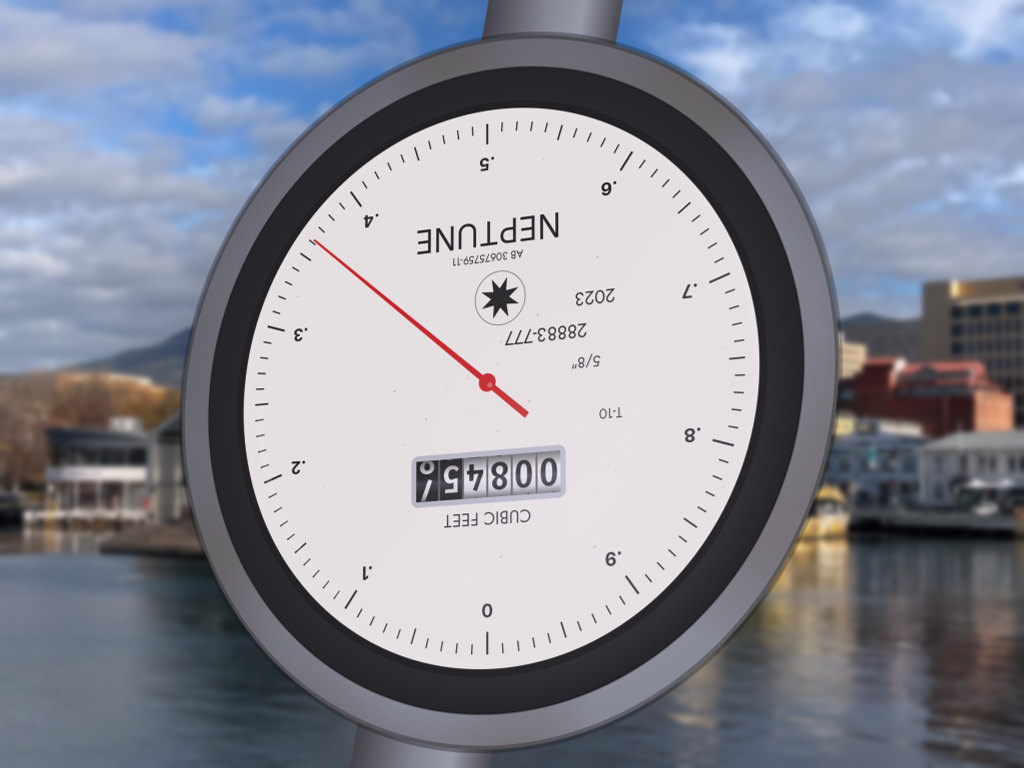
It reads ft³ 8457.36
